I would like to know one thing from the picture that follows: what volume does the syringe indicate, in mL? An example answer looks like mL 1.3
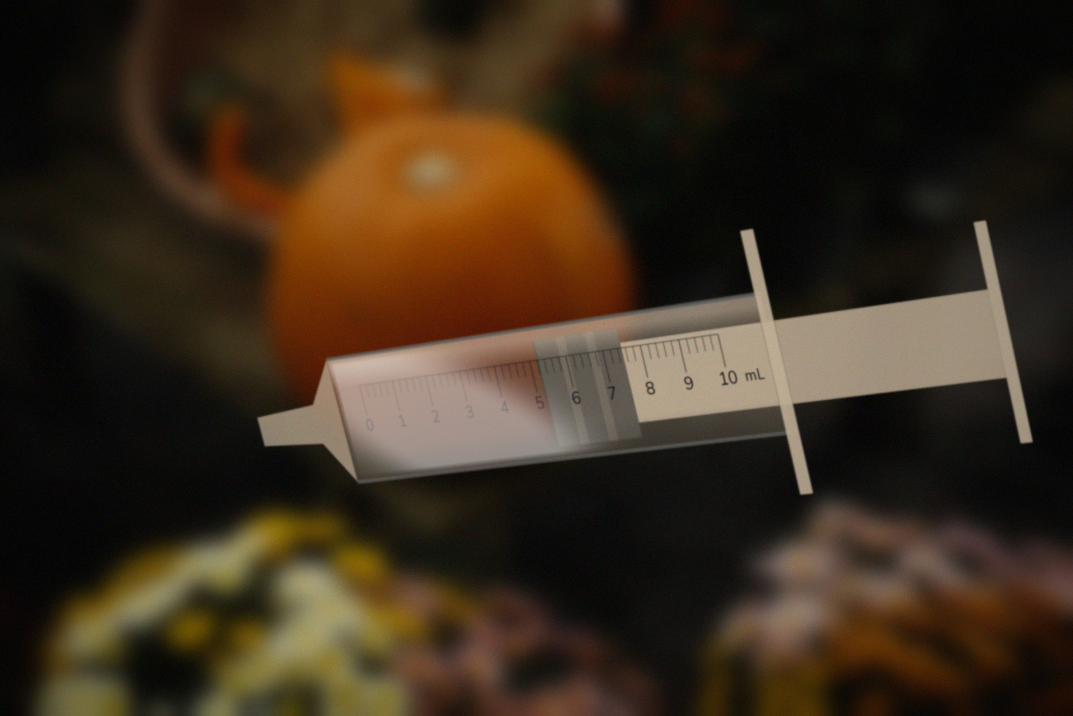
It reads mL 5.2
